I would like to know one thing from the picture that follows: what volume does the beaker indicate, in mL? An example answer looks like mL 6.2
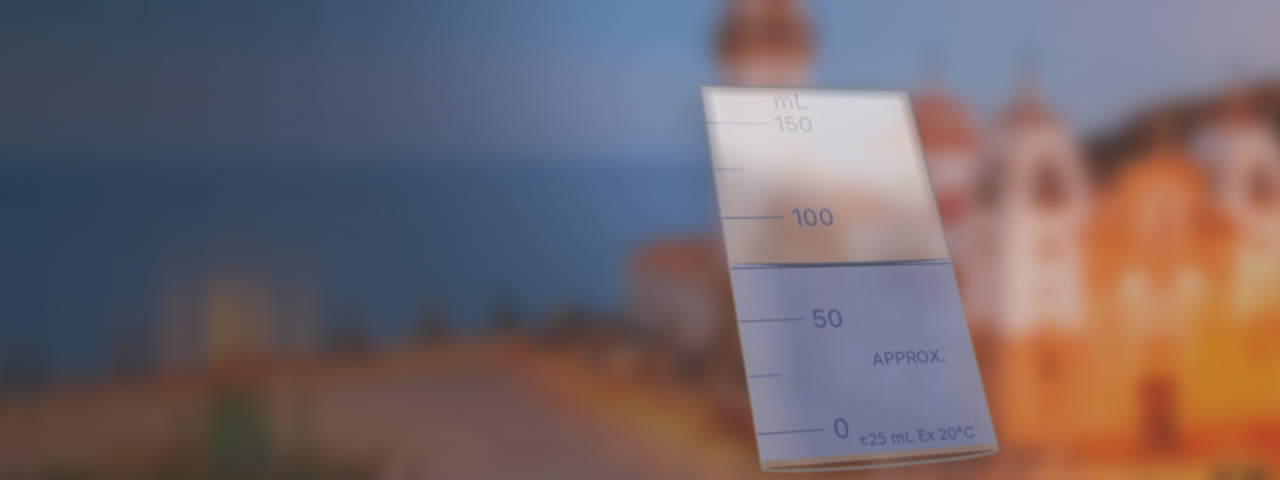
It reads mL 75
